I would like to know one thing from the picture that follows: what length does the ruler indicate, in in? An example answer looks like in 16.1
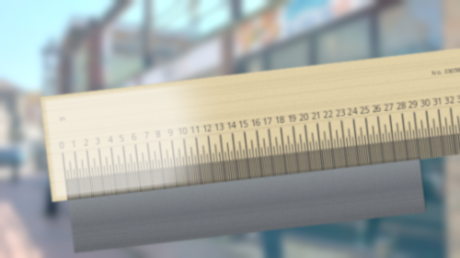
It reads in 29
